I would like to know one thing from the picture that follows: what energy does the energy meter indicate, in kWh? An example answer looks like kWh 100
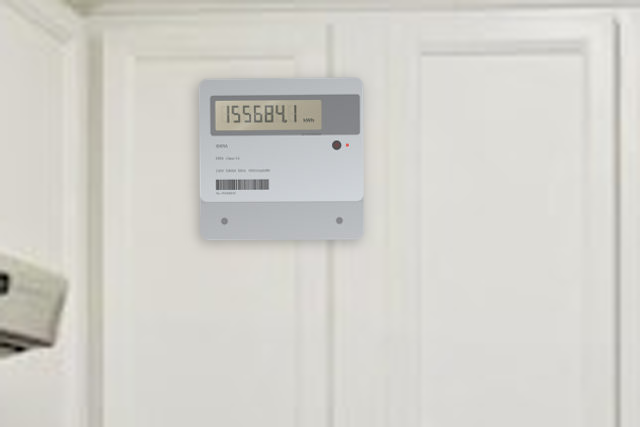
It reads kWh 155684.1
